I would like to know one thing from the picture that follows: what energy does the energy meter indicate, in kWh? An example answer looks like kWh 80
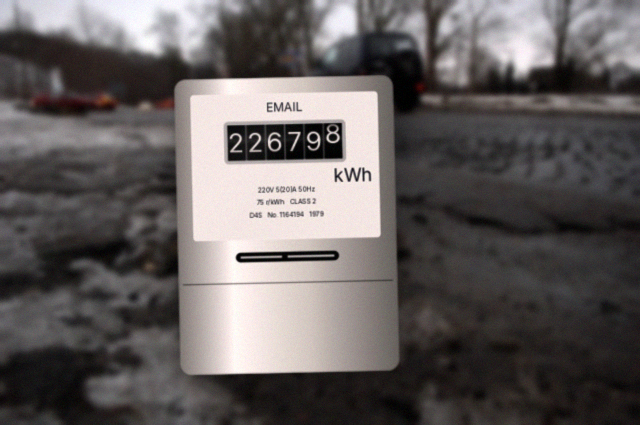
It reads kWh 226798
